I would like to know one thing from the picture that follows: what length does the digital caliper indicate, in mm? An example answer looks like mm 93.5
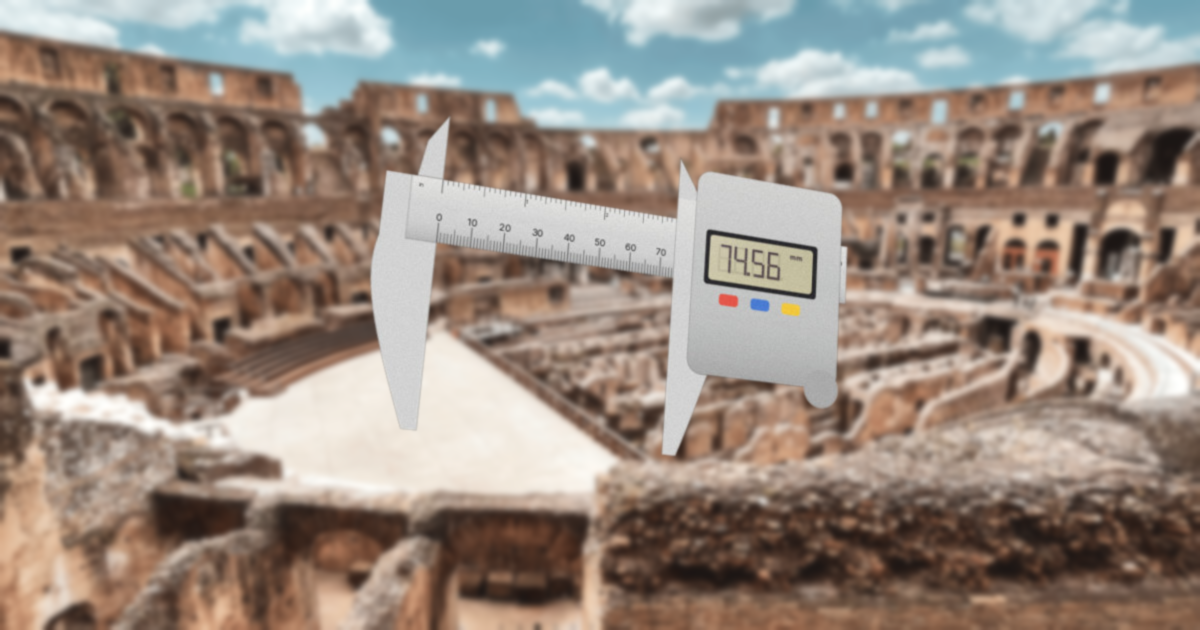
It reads mm 74.56
